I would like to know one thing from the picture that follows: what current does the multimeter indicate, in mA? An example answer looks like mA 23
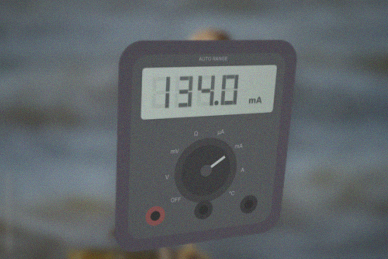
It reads mA 134.0
